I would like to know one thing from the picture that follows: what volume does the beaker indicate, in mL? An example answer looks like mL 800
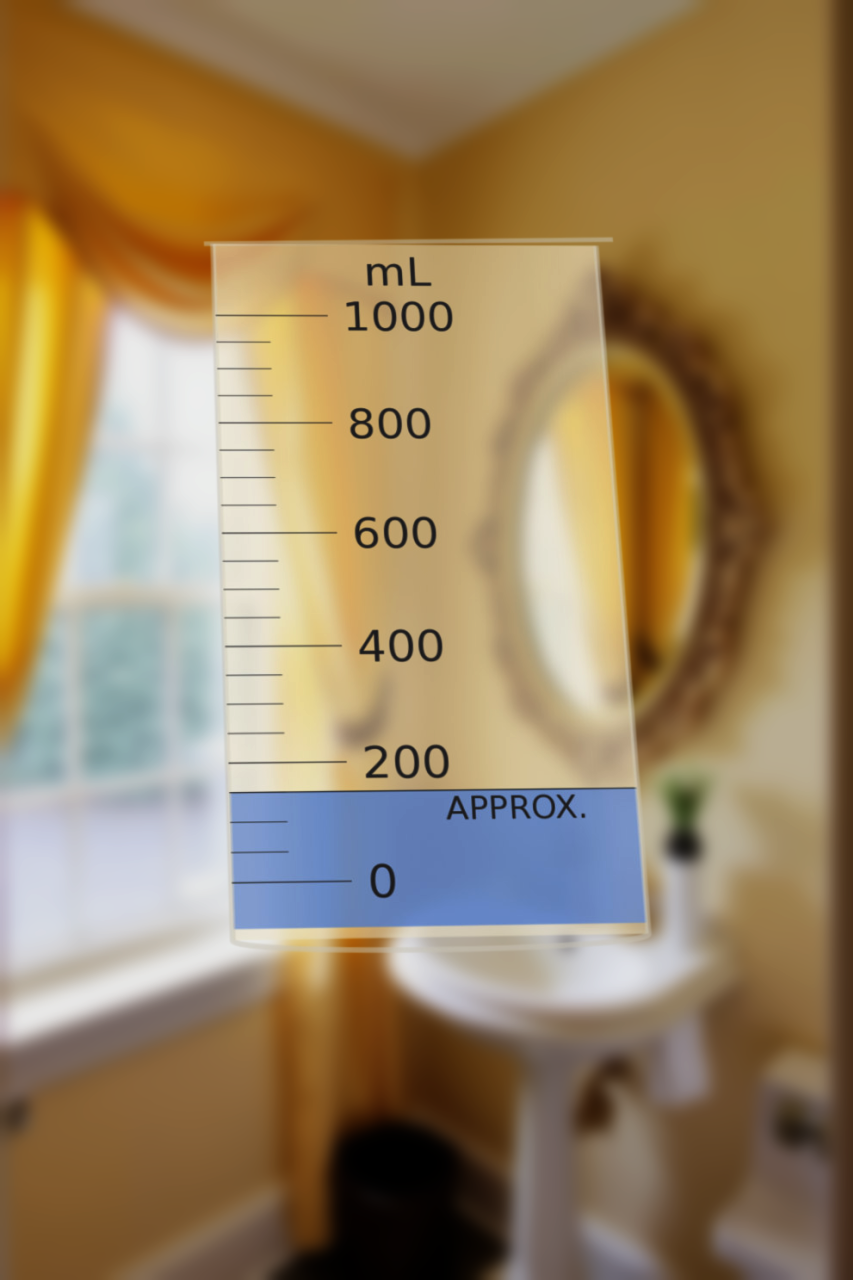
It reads mL 150
